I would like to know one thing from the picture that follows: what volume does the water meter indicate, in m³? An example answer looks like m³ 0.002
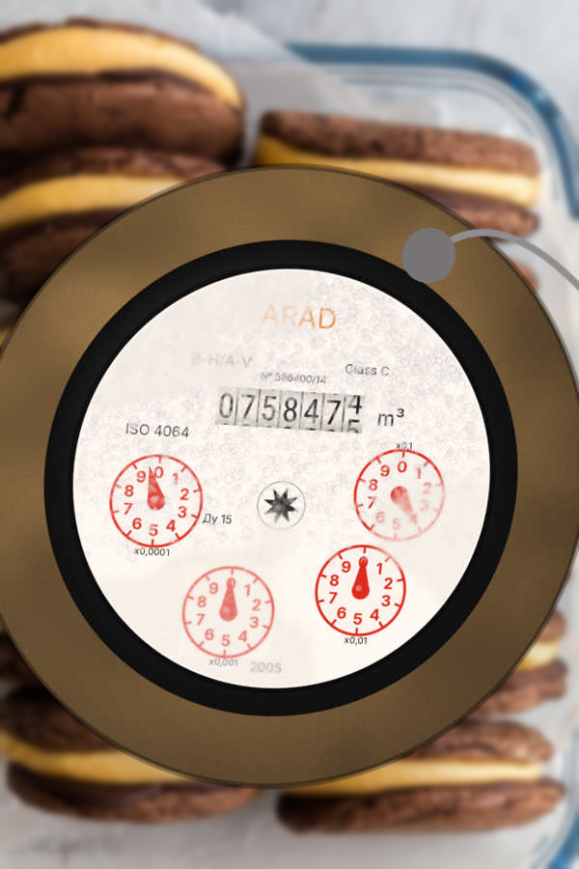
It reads m³ 758474.3999
